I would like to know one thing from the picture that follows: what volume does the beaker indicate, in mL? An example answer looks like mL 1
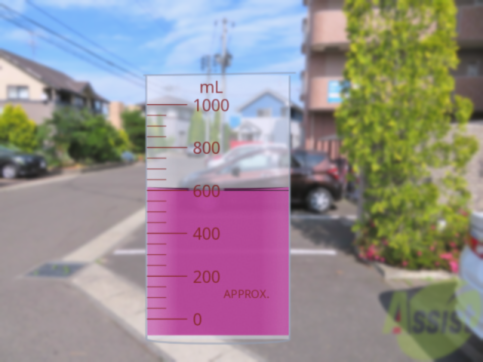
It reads mL 600
